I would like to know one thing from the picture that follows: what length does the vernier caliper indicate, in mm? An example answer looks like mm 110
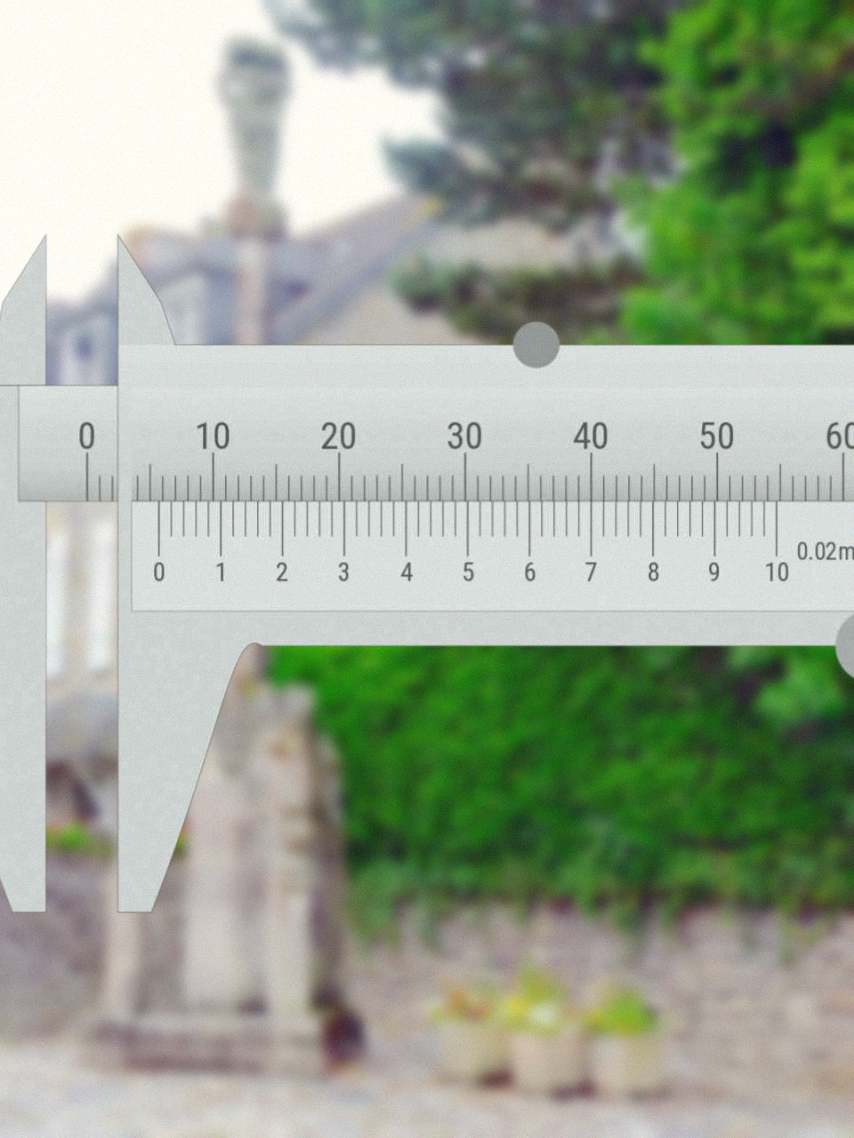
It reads mm 5.7
